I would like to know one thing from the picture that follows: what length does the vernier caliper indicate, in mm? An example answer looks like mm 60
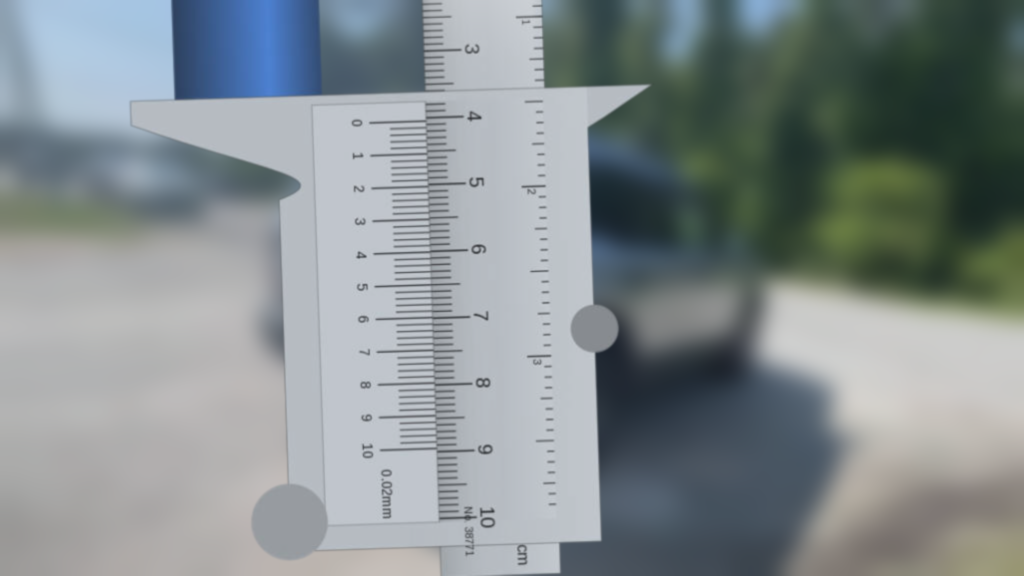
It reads mm 40.5
